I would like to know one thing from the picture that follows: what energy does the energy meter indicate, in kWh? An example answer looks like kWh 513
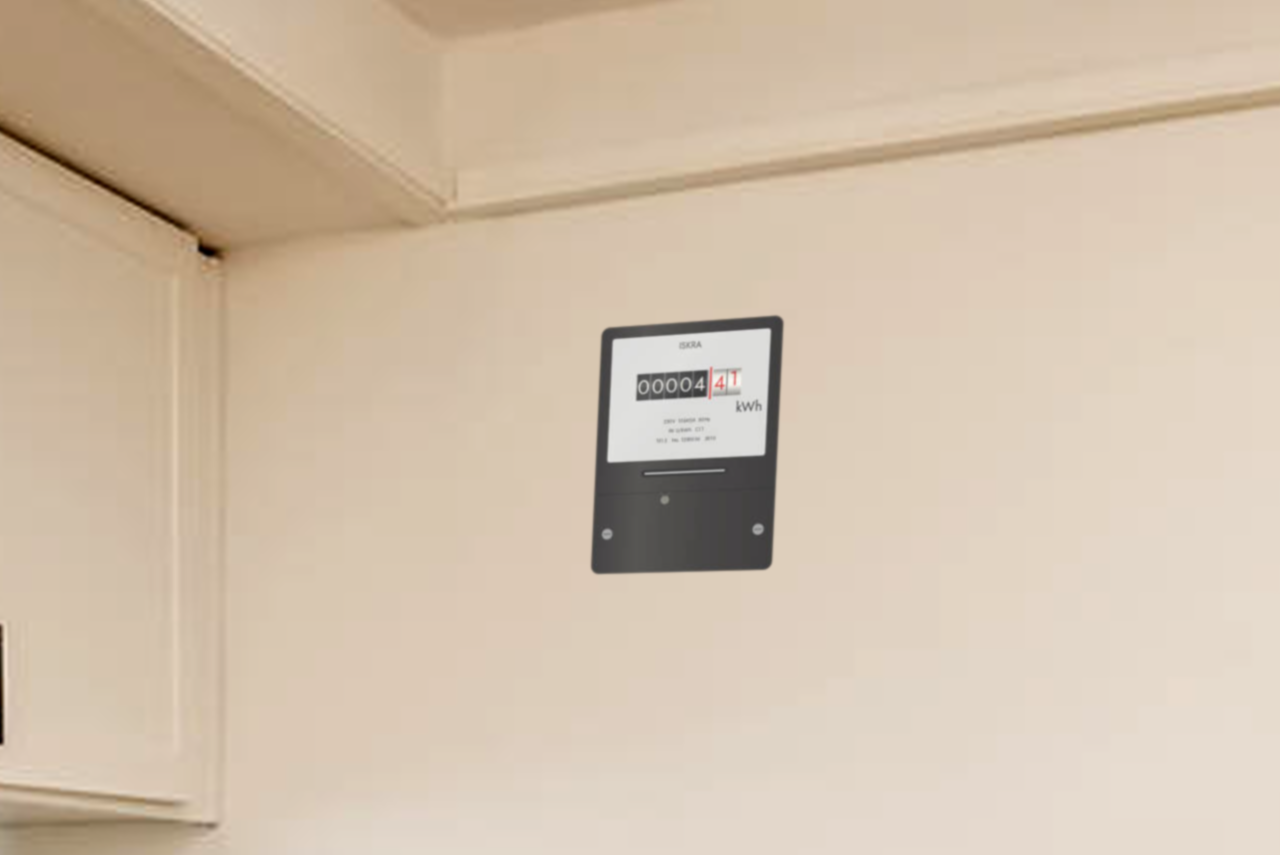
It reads kWh 4.41
